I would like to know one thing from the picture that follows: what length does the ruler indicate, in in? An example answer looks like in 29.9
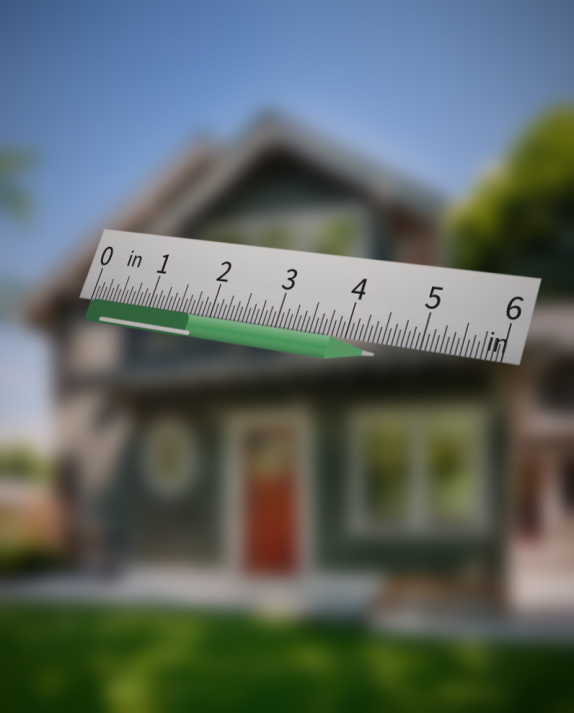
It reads in 4.4375
